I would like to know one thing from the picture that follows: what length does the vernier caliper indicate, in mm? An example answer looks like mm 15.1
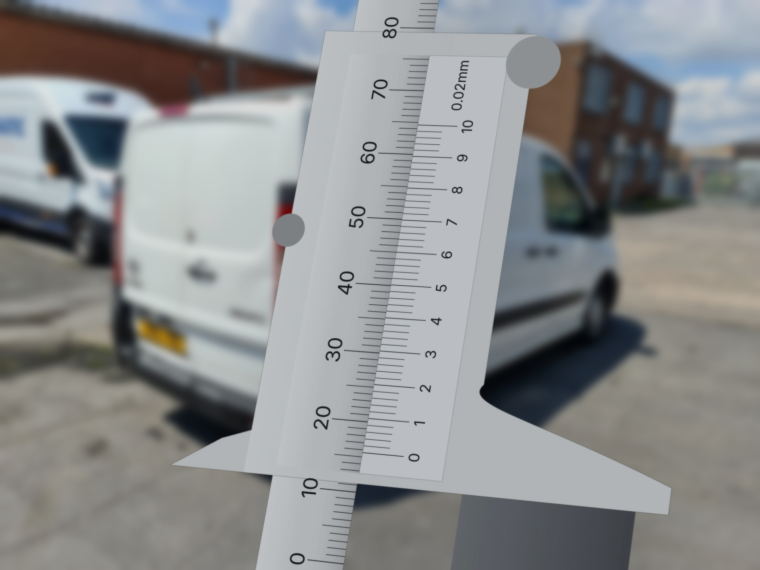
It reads mm 15.6
